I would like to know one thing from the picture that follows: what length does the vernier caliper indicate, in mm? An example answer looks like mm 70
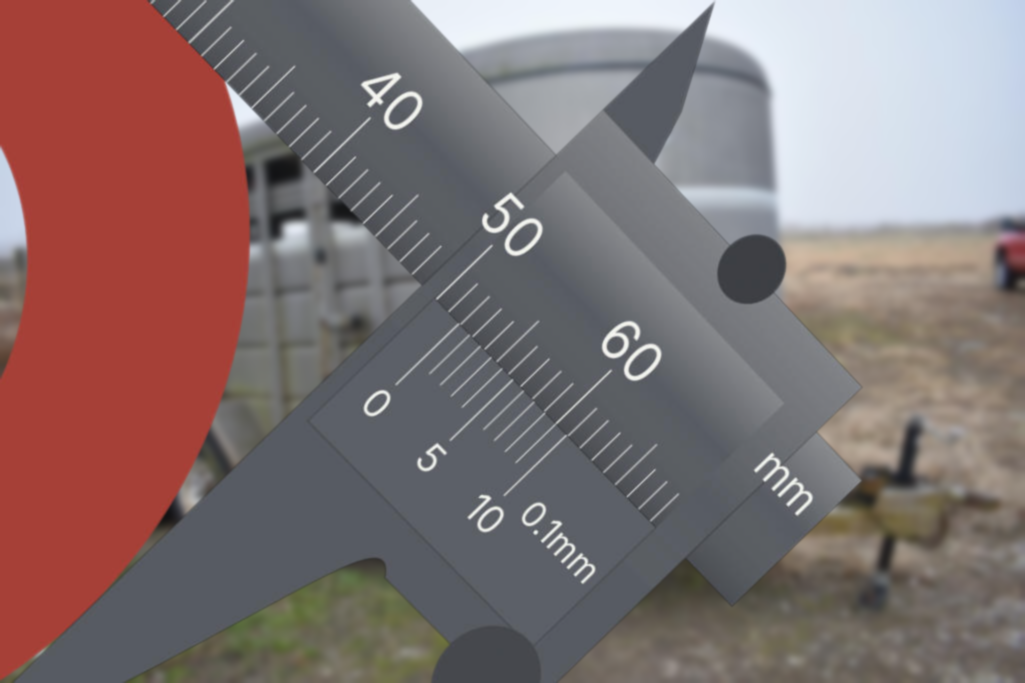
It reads mm 51.9
